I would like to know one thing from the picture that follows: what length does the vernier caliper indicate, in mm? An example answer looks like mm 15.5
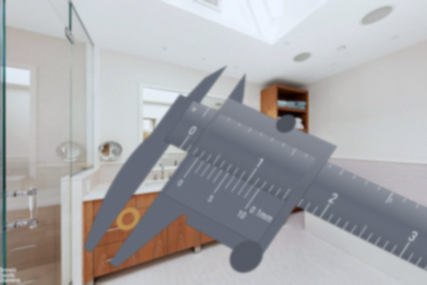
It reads mm 2.8
